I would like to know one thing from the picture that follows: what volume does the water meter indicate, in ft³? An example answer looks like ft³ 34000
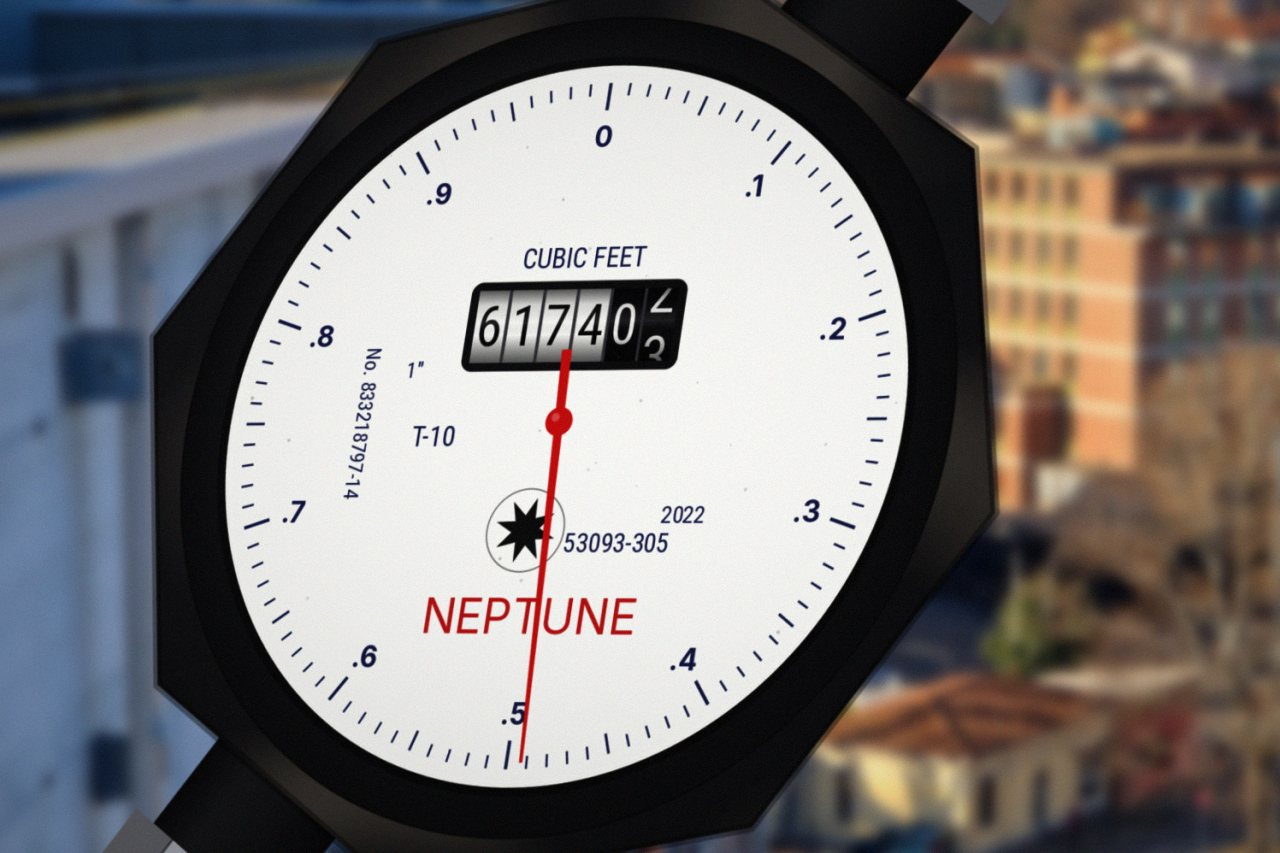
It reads ft³ 617402.49
